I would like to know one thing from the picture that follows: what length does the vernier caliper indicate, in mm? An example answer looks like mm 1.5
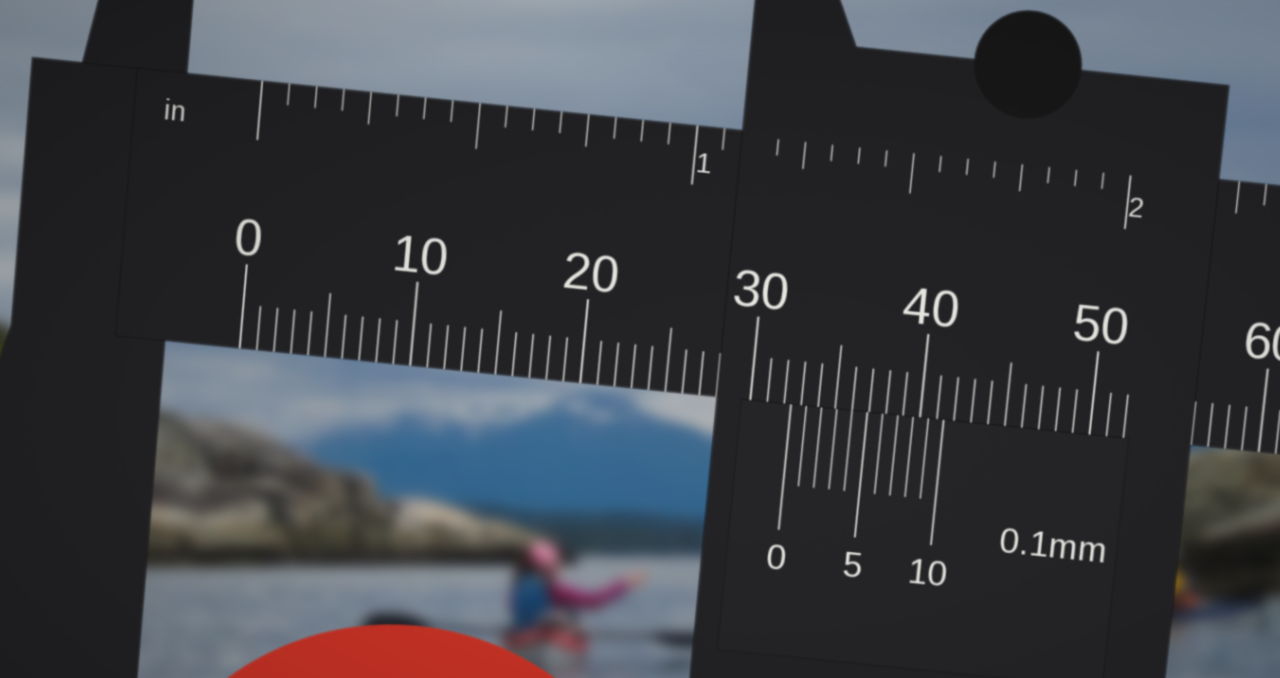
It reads mm 32.4
